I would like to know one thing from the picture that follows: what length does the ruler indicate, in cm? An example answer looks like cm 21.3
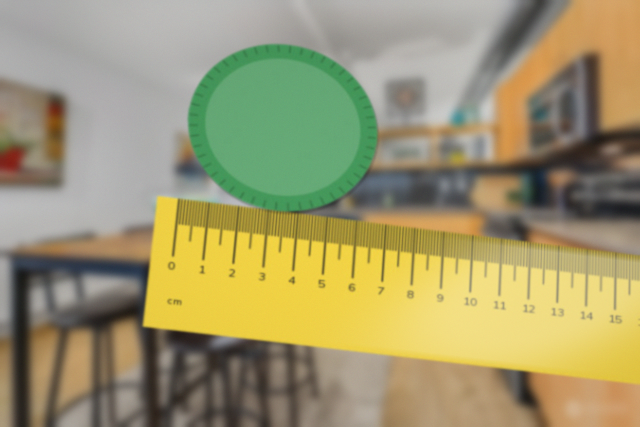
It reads cm 6.5
